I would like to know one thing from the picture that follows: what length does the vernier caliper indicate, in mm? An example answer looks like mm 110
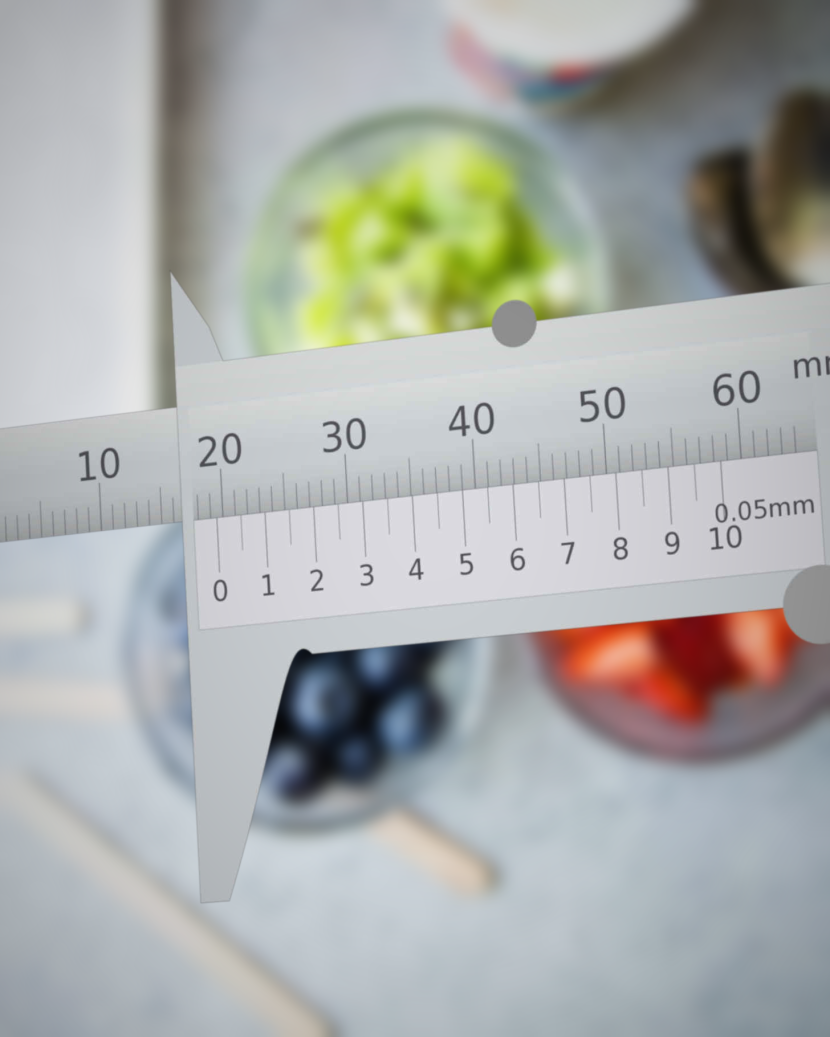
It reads mm 19.5
